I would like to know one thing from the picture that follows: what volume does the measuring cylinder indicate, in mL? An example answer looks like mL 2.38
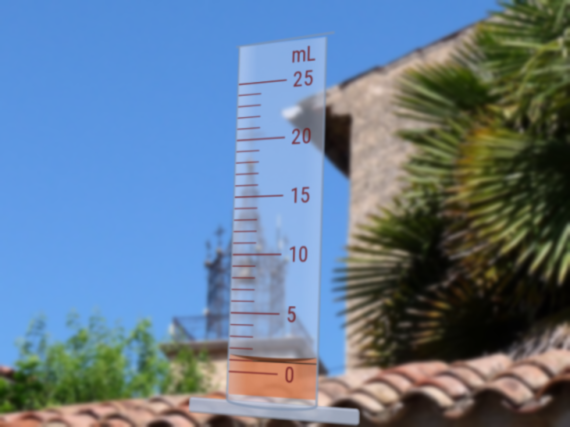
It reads mL 1
